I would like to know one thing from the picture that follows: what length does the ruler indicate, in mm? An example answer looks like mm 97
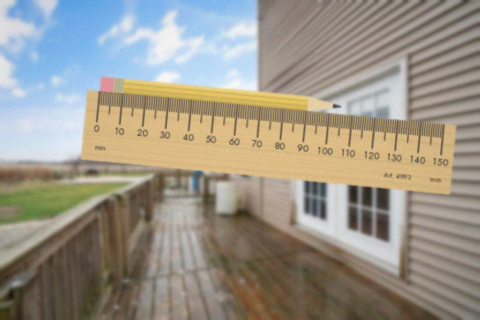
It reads mm 105
